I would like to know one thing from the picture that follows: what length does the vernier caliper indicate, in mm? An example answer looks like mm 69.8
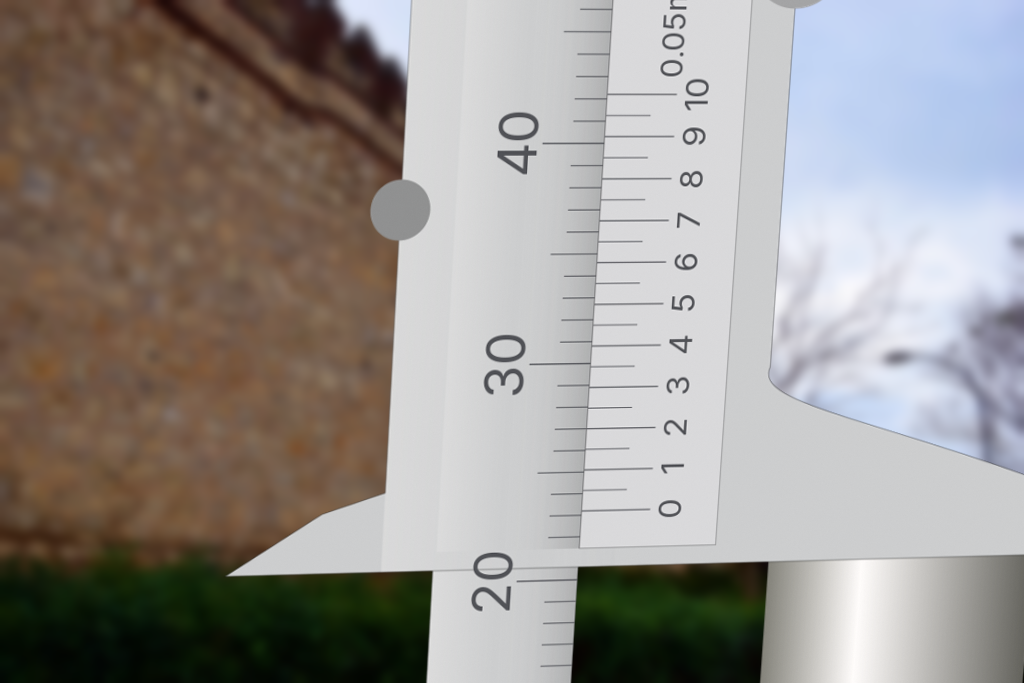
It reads mm 23.2
